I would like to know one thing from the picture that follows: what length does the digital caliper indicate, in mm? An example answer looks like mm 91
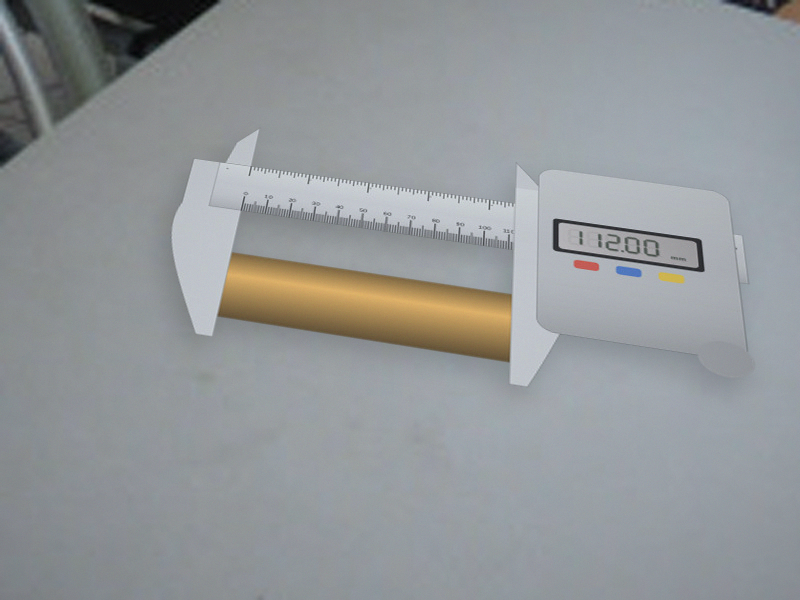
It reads mm 112.00
